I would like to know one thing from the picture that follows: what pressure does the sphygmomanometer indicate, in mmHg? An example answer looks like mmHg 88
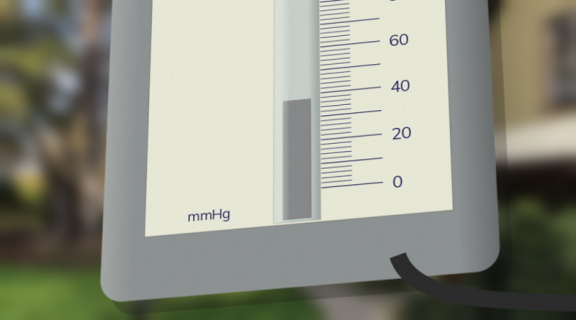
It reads mmHg 38
